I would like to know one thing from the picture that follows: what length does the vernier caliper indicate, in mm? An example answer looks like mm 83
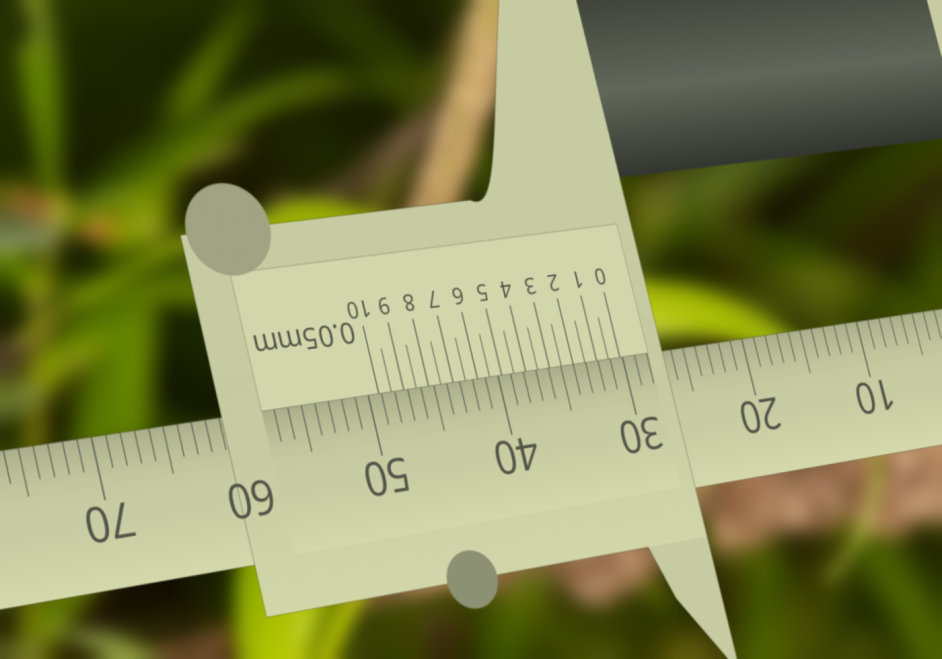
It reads mm 30.2
